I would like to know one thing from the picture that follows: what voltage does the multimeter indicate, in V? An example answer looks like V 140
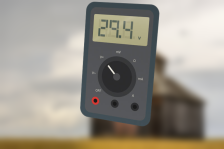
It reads V 29.4
